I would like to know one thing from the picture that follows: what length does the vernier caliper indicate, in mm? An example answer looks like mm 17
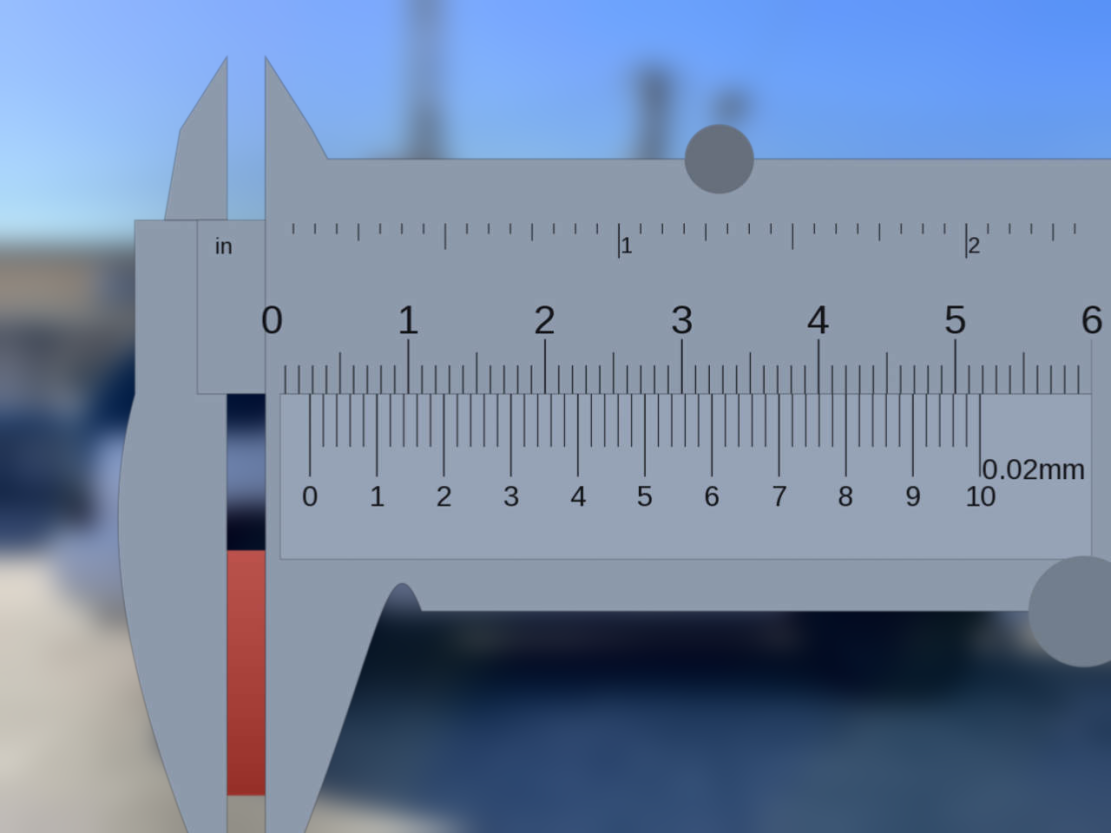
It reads mm 2.8
